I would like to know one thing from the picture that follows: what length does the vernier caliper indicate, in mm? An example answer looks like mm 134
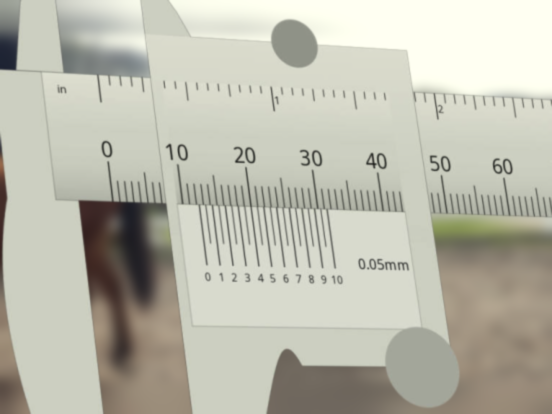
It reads mm 12.4
